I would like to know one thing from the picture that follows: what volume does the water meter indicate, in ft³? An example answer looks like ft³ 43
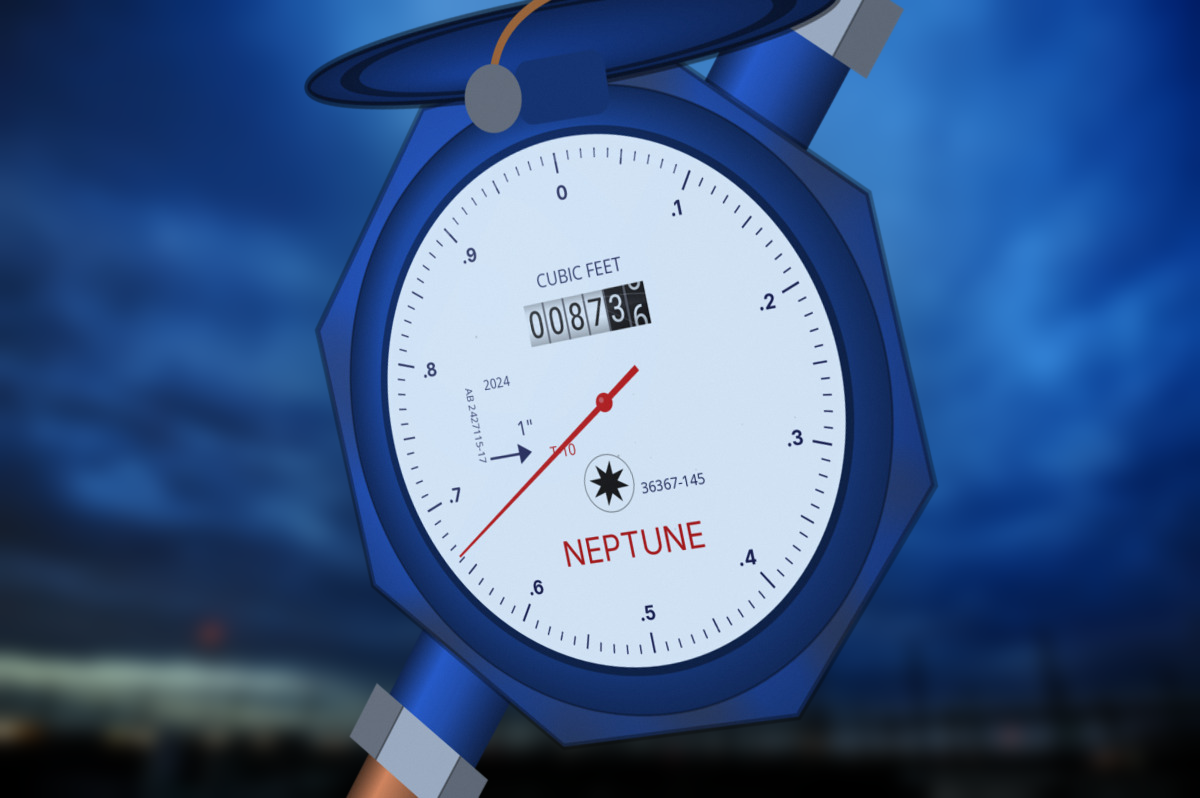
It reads ft³ 8735.66
